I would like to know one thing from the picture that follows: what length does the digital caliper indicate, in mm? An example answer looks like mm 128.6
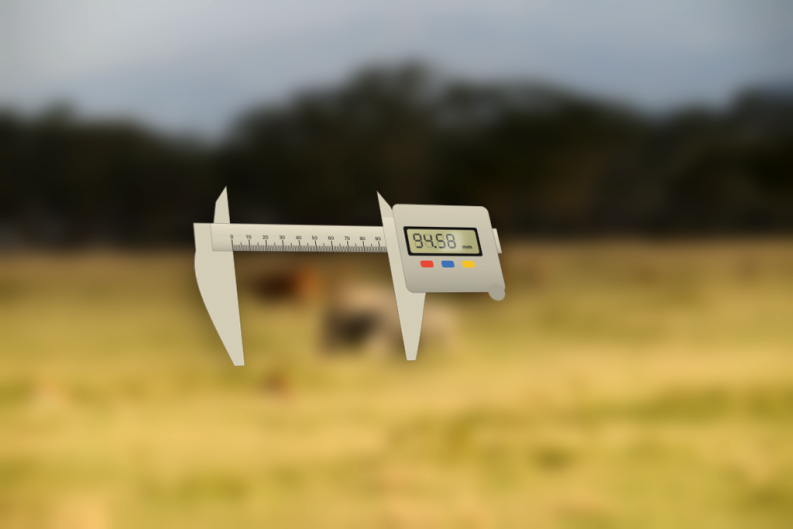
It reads mm 94.58
